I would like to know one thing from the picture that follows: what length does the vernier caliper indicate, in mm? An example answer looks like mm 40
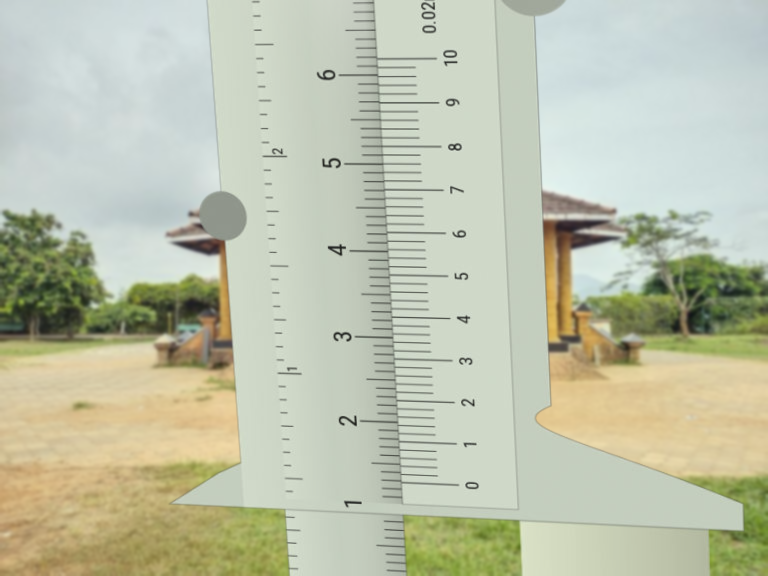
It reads mm 12.8
